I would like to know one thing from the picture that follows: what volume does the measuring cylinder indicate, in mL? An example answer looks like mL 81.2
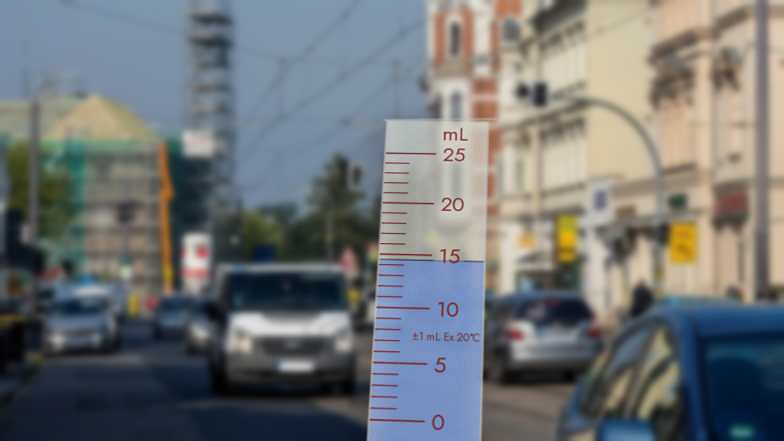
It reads mL 14.5
